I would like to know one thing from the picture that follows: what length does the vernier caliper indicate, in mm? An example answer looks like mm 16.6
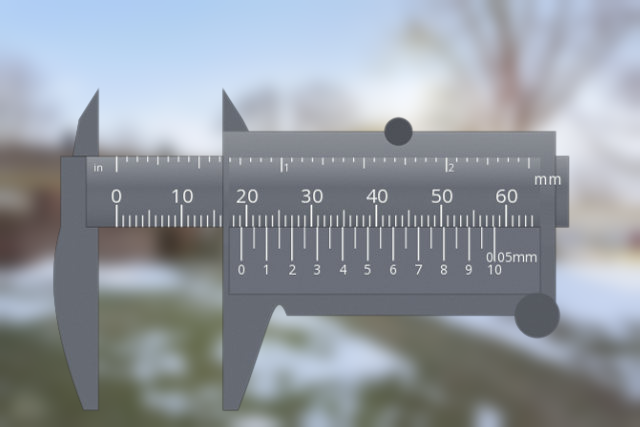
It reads mm 19.2
